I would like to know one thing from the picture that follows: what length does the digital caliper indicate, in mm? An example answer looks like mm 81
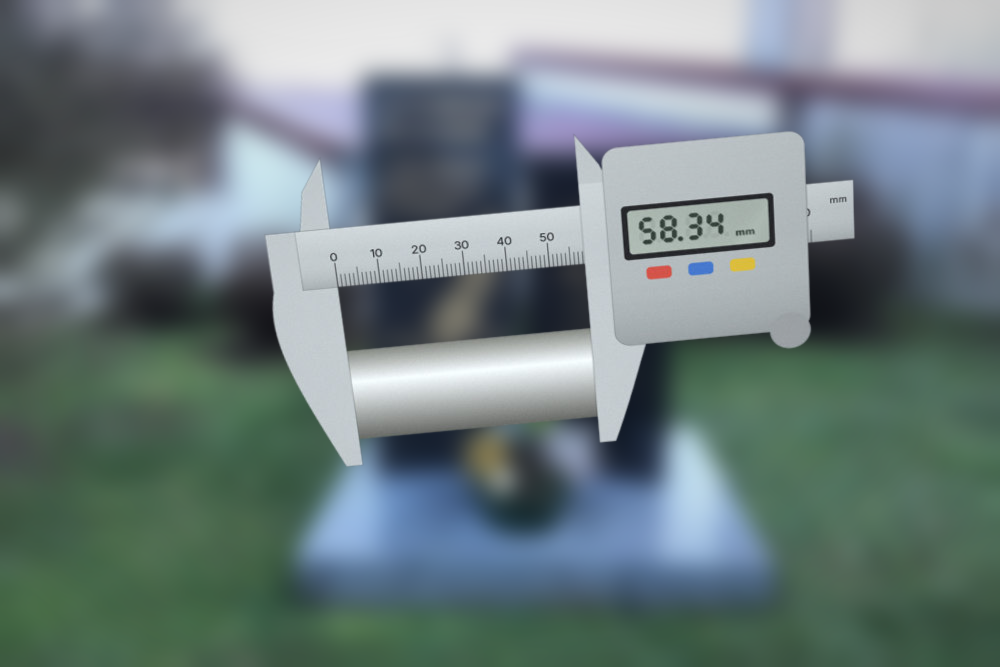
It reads mm 58.34
